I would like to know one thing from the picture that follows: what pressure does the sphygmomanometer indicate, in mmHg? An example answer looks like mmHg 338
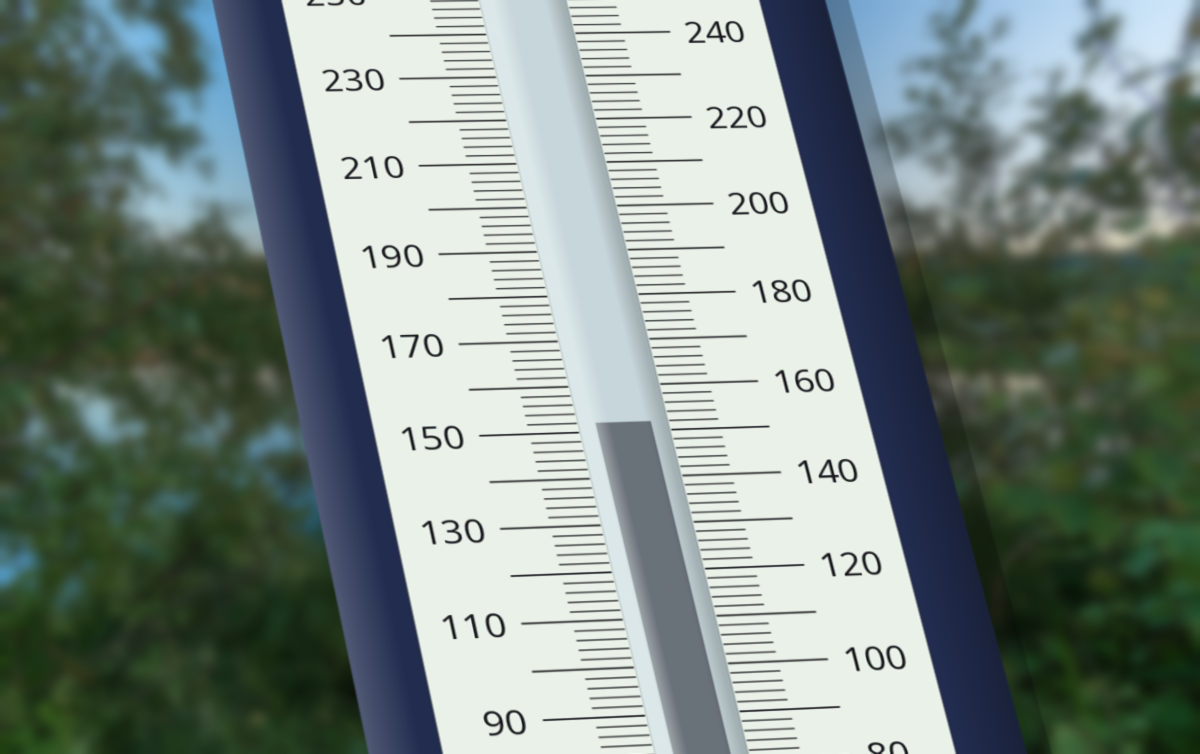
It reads mmHg 152
